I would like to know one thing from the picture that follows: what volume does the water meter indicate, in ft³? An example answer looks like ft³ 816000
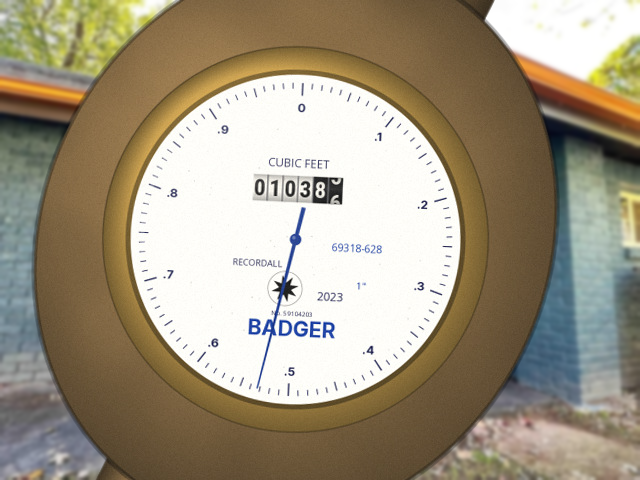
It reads ft³ 10385.53
